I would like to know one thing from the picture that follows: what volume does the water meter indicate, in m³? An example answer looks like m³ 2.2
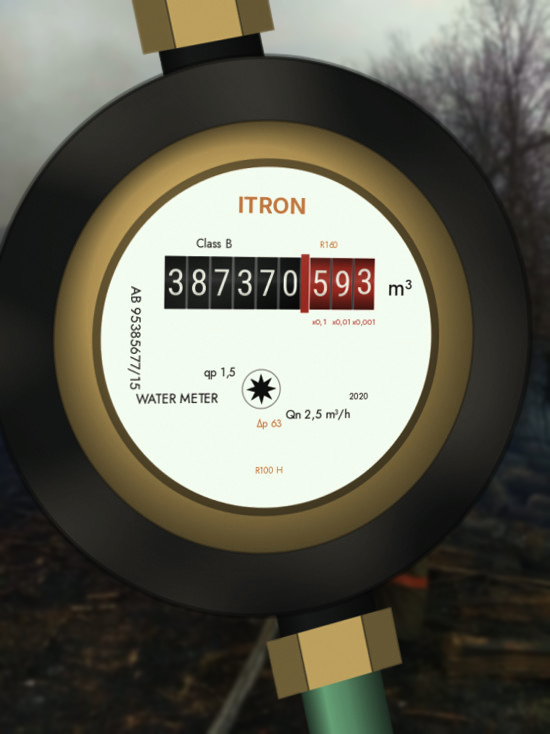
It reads m³ 387370.593
